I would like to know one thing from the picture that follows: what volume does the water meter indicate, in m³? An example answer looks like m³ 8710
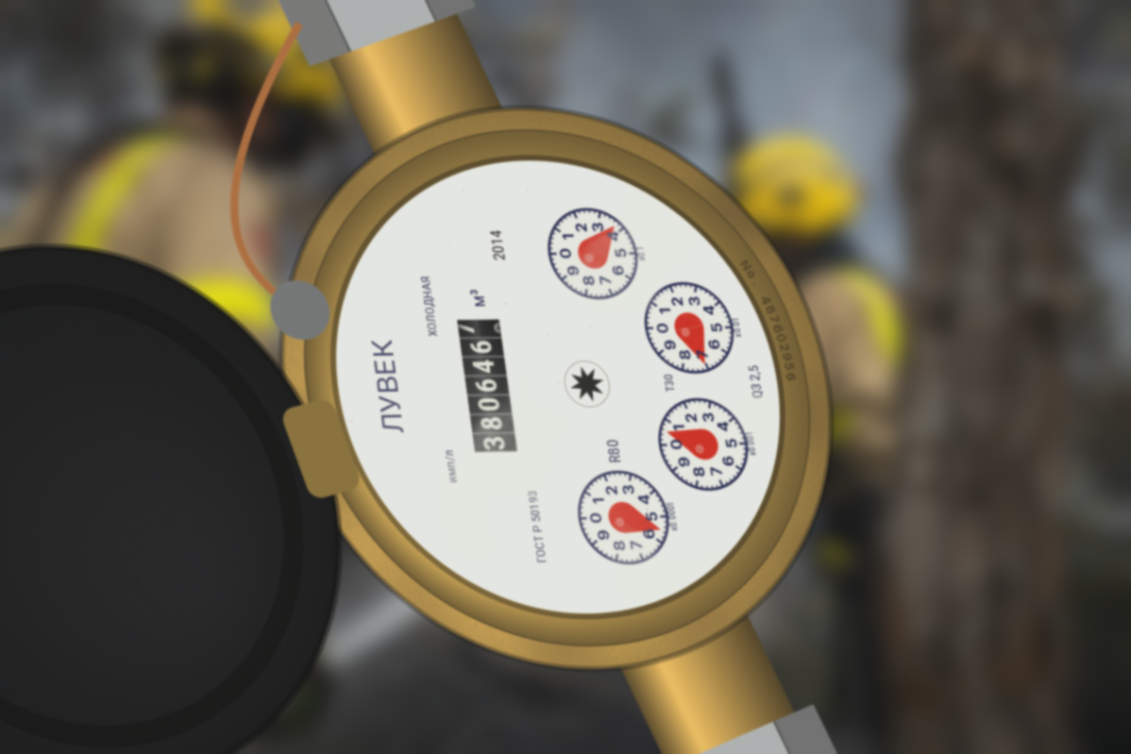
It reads m³ 3806467.3705
